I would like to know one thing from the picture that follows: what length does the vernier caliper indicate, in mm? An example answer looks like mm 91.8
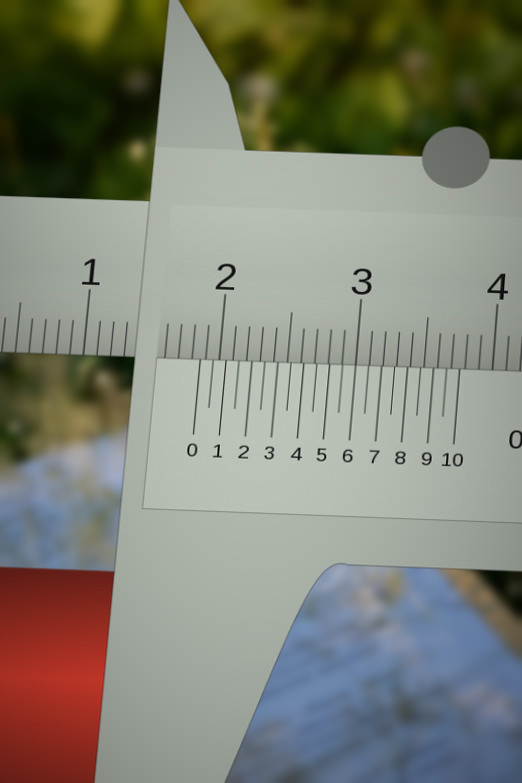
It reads mm 18.6
